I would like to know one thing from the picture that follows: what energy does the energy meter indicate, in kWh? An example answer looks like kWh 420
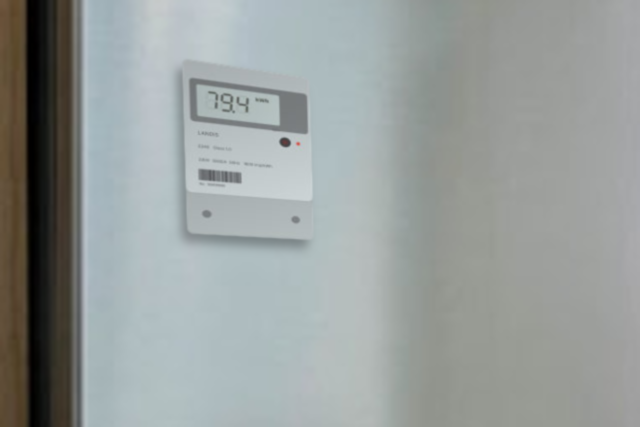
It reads kWh 79.4
